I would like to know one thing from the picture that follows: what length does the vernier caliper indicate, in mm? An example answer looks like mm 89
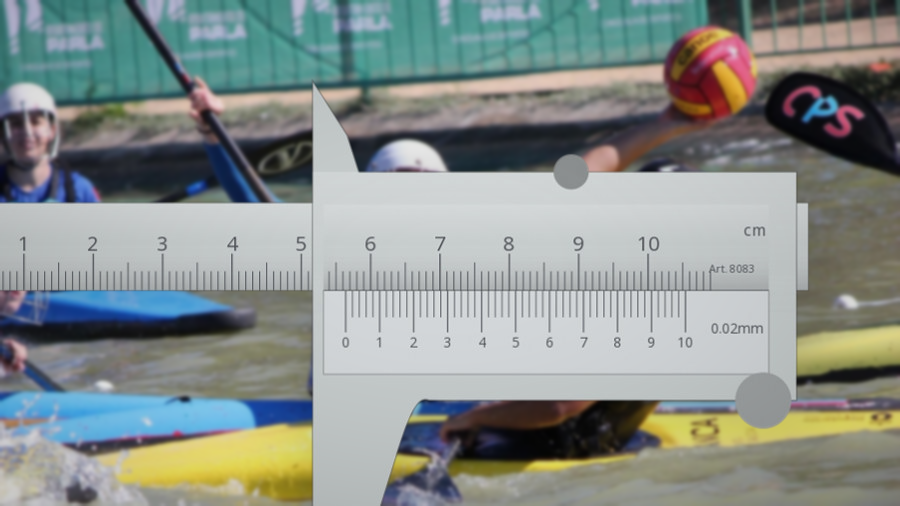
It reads mm 56.4
